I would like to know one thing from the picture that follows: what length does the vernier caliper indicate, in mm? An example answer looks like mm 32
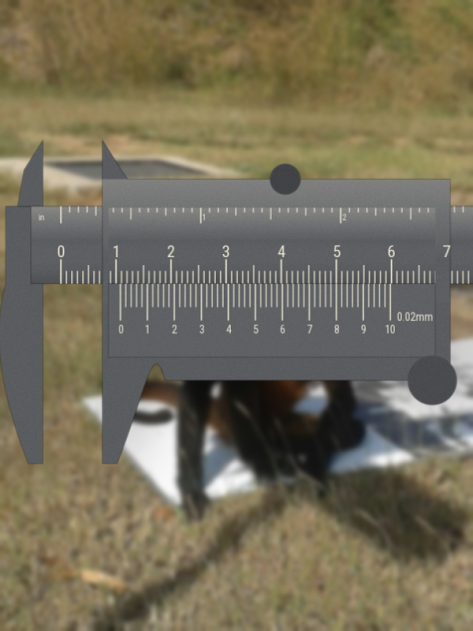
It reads mm 10.8
